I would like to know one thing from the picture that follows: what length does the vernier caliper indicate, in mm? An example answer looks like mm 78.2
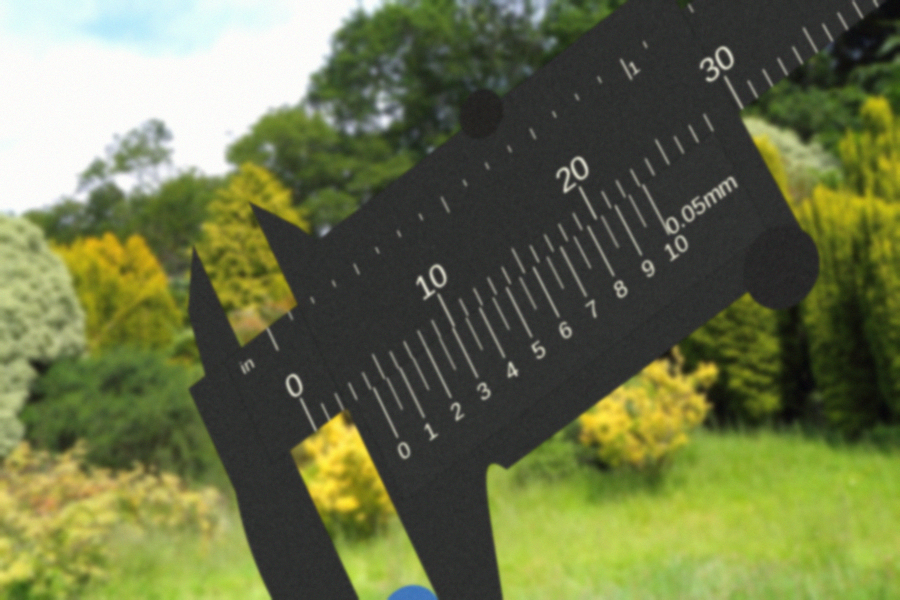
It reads mm 4.2
